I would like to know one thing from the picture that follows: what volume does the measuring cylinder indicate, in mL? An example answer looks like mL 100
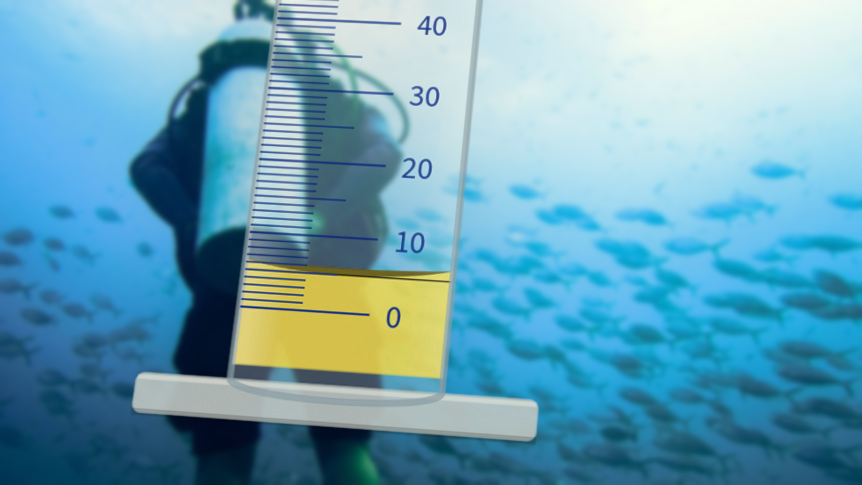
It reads mL 5
